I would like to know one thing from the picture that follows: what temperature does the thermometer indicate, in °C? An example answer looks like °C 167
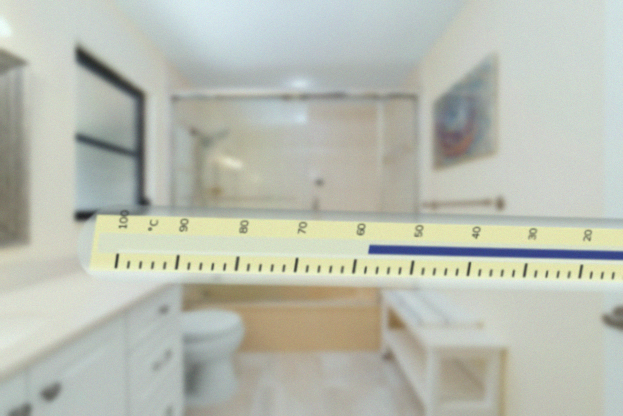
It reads °C 58
